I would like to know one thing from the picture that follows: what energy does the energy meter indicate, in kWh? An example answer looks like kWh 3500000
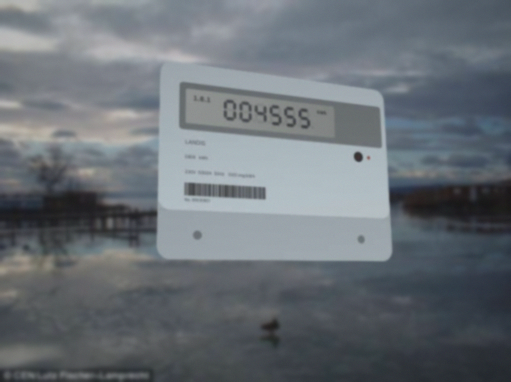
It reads kWh 4555
